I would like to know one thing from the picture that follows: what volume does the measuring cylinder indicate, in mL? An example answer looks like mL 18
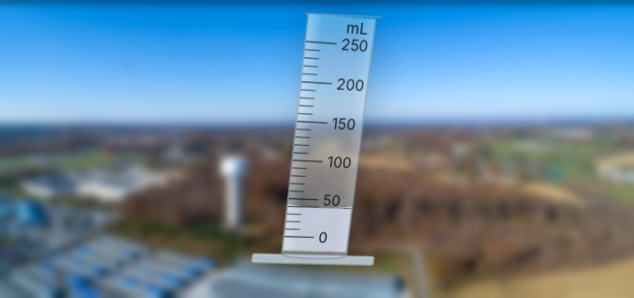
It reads mL 40
